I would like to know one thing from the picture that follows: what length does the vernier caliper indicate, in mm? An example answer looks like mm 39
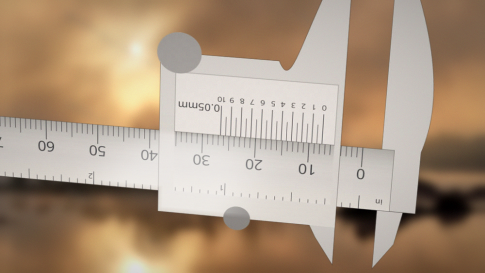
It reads mm 7.6
